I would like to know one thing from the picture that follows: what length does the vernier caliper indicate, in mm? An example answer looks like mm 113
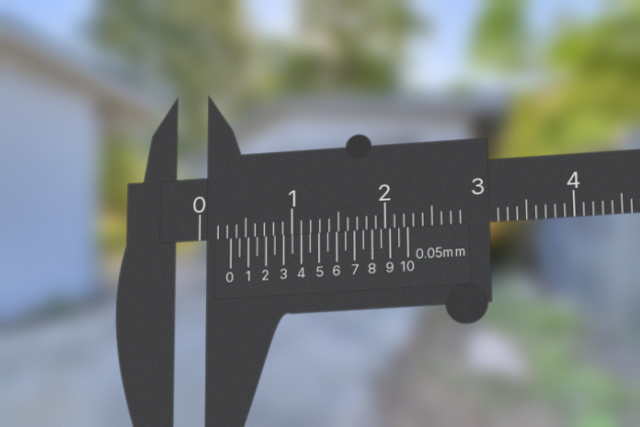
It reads mm 3.4
